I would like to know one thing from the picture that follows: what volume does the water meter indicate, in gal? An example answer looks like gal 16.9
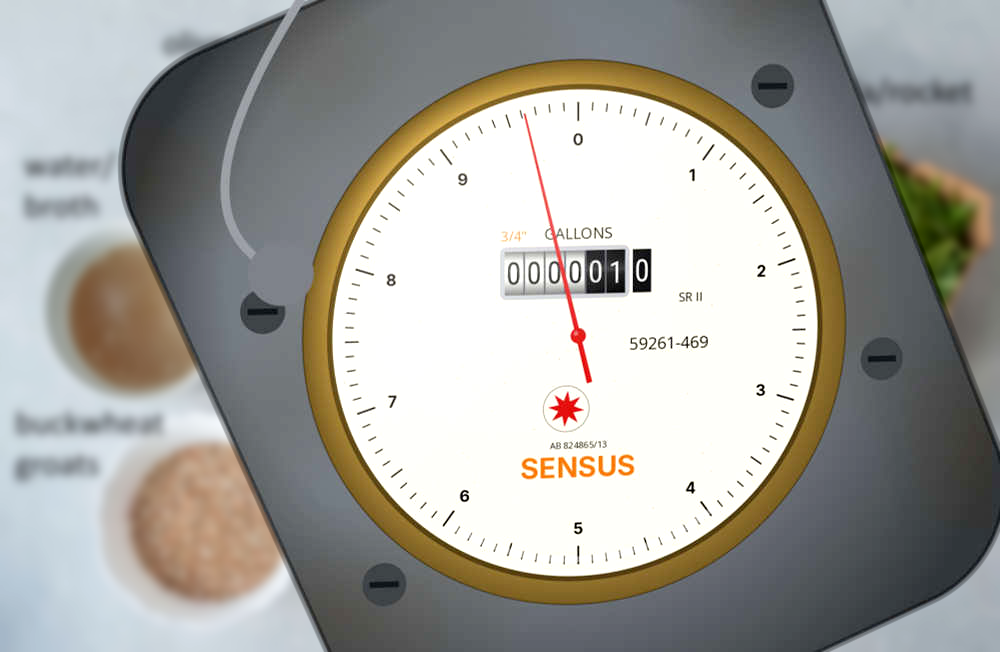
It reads gal 9.6
